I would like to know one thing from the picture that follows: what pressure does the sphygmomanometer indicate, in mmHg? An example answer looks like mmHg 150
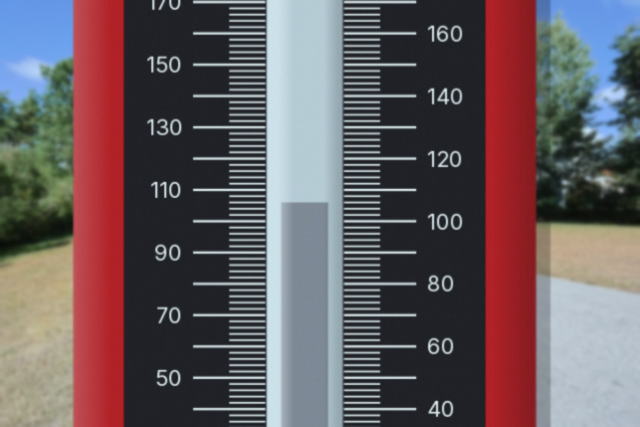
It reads mmHg 106
